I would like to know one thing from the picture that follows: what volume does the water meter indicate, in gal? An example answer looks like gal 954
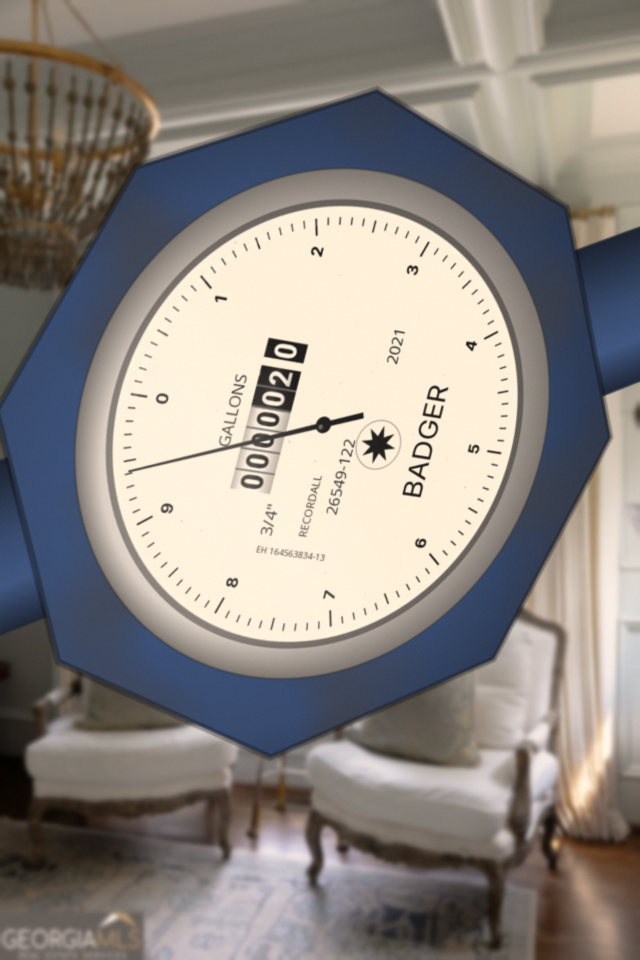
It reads gal 19.4
